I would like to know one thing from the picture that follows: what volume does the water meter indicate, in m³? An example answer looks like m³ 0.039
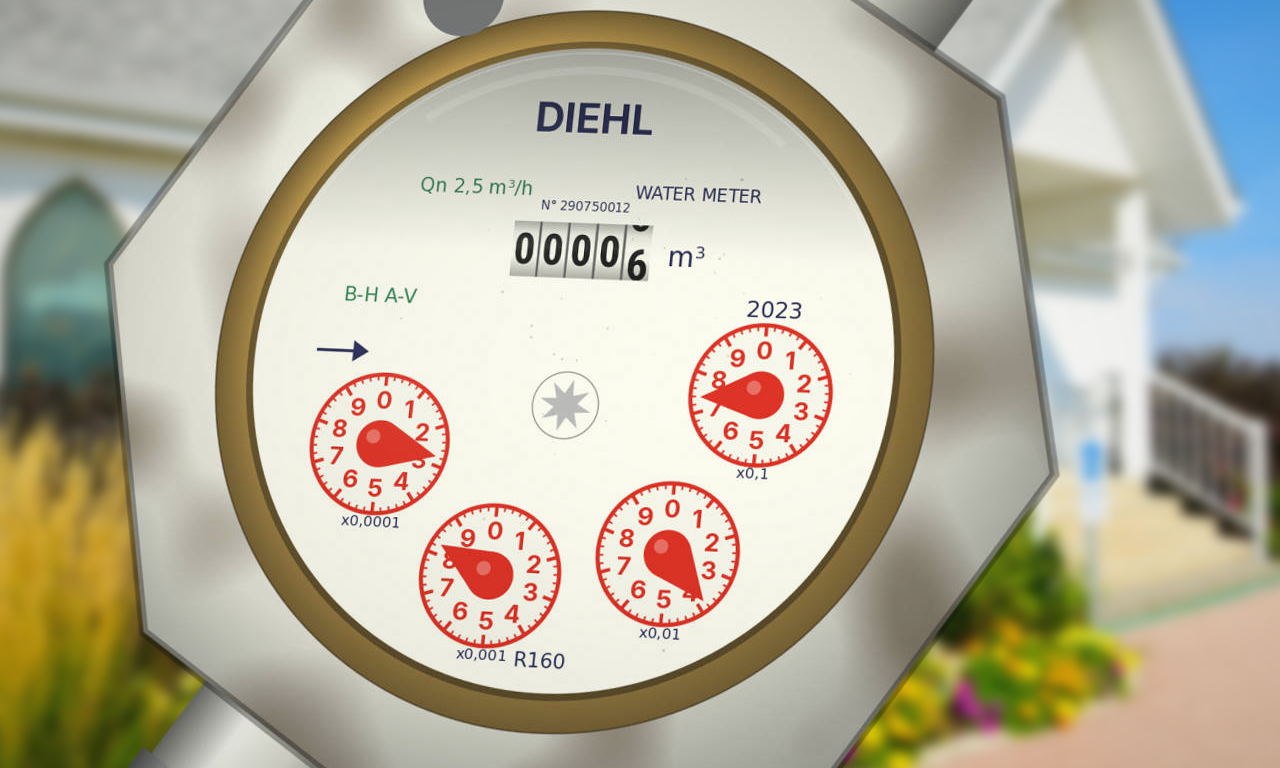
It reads m³ 5.7382
